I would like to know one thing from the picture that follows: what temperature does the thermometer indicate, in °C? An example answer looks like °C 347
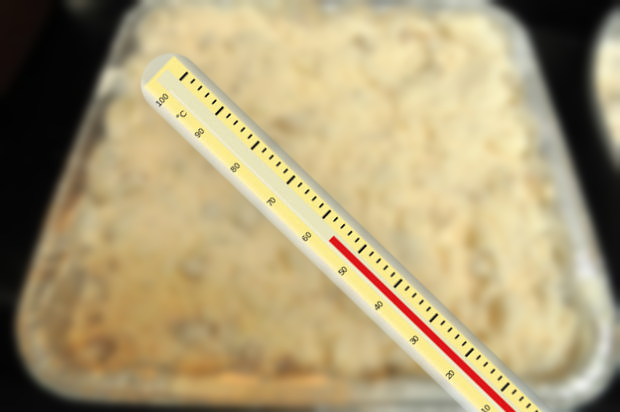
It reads °C 56
